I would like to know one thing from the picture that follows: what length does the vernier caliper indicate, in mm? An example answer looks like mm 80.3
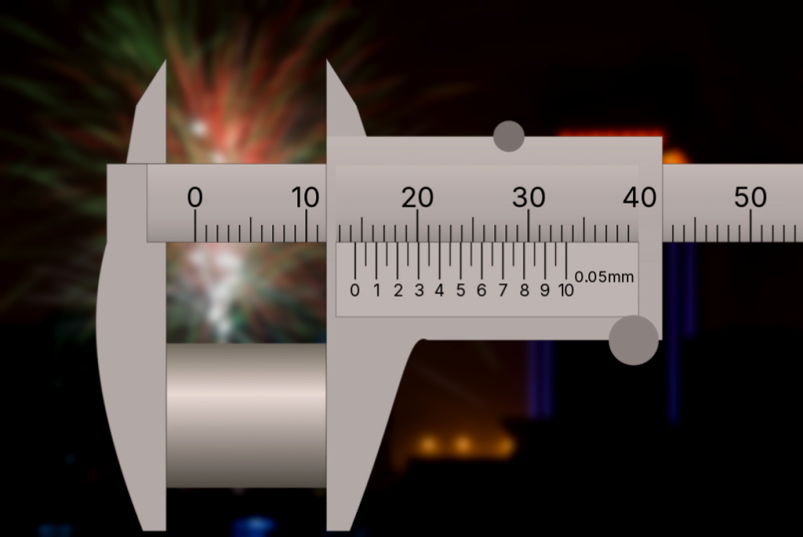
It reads mm 14.4
